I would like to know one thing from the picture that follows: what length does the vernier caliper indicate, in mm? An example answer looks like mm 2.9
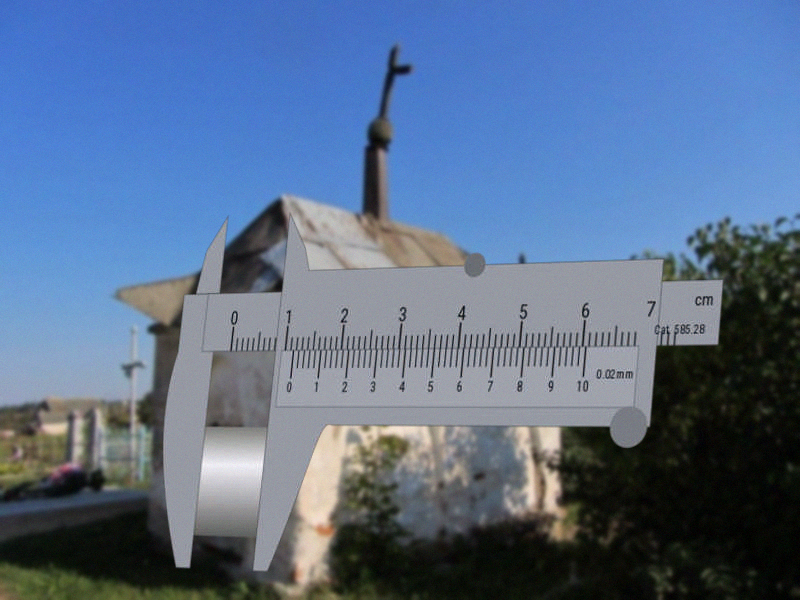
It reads mm 11.5
